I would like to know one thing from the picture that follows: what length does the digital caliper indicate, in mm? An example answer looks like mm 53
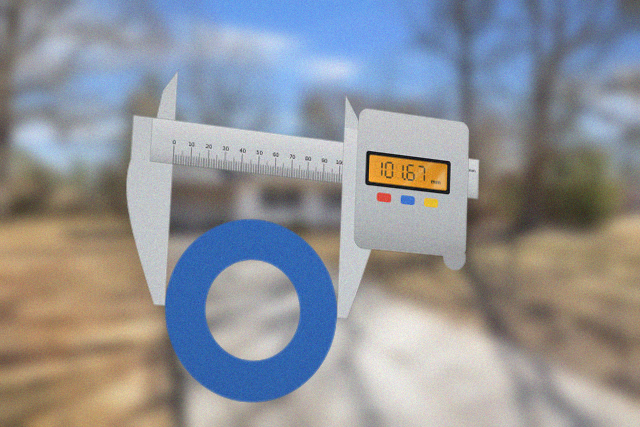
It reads mm 101.67
